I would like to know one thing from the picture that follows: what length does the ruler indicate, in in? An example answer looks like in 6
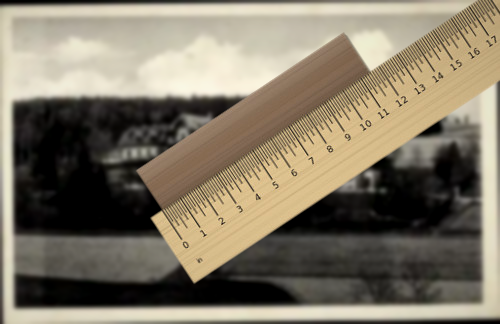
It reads in 11.5
